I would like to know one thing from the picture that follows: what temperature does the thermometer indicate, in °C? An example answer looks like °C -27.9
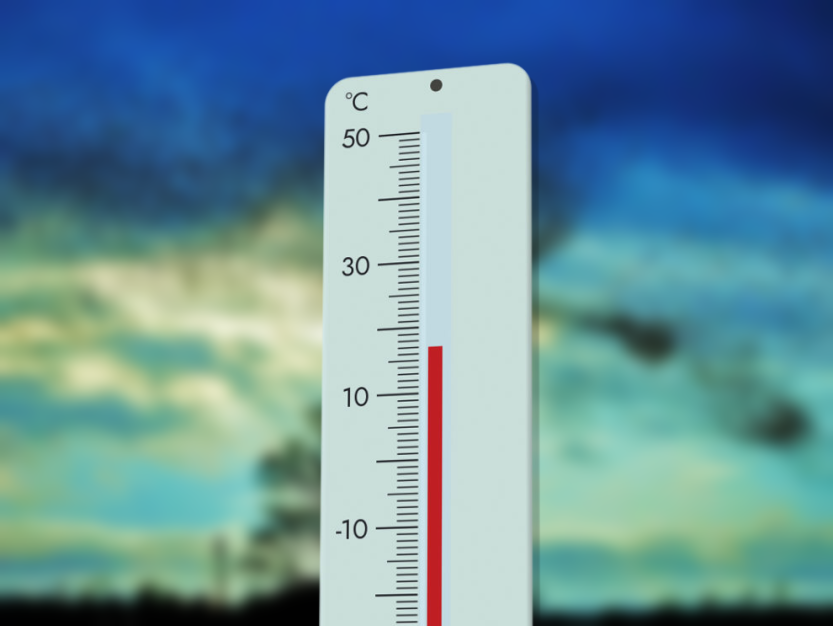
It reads °C 17
